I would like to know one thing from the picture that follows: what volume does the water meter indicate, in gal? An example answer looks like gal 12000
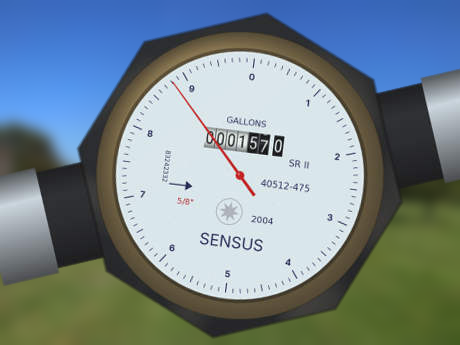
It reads gal 1568.8
